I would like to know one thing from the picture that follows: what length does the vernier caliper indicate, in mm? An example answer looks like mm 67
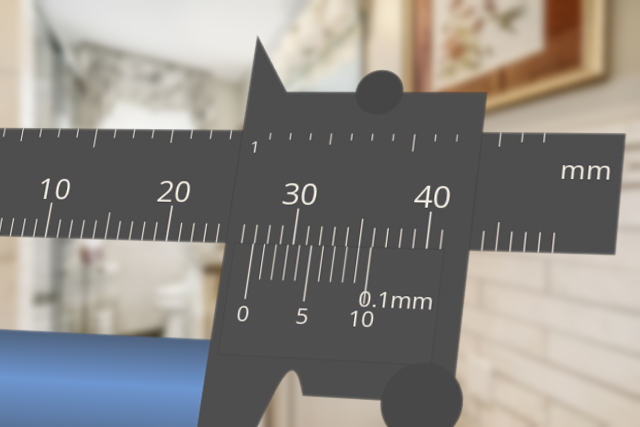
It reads mm 26.9
